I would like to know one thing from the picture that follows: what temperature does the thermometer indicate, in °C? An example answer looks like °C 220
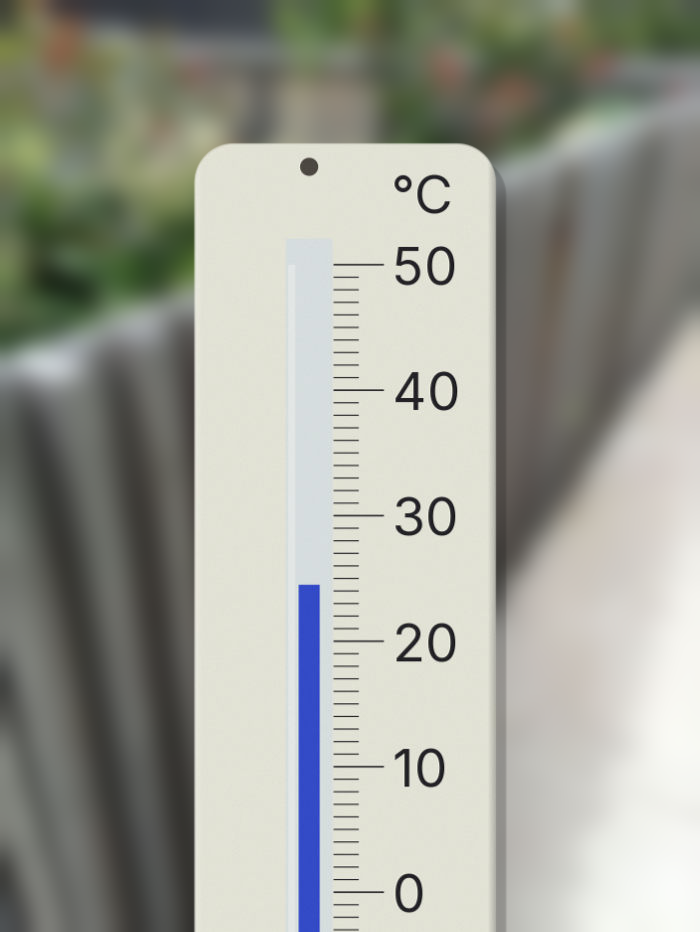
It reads °C 24.5
